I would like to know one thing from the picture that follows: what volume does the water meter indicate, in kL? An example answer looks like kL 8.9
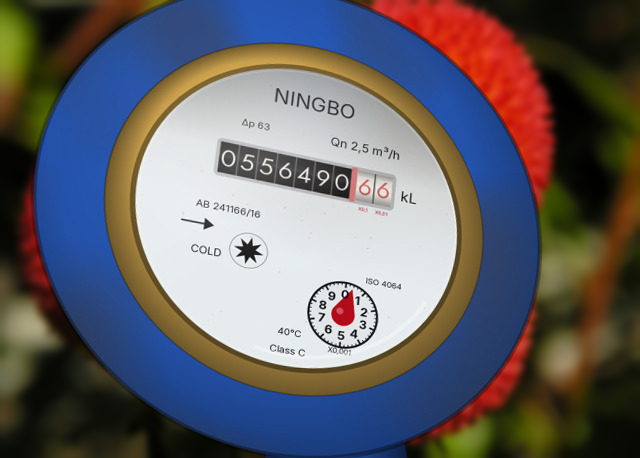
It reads kL 556490.660
